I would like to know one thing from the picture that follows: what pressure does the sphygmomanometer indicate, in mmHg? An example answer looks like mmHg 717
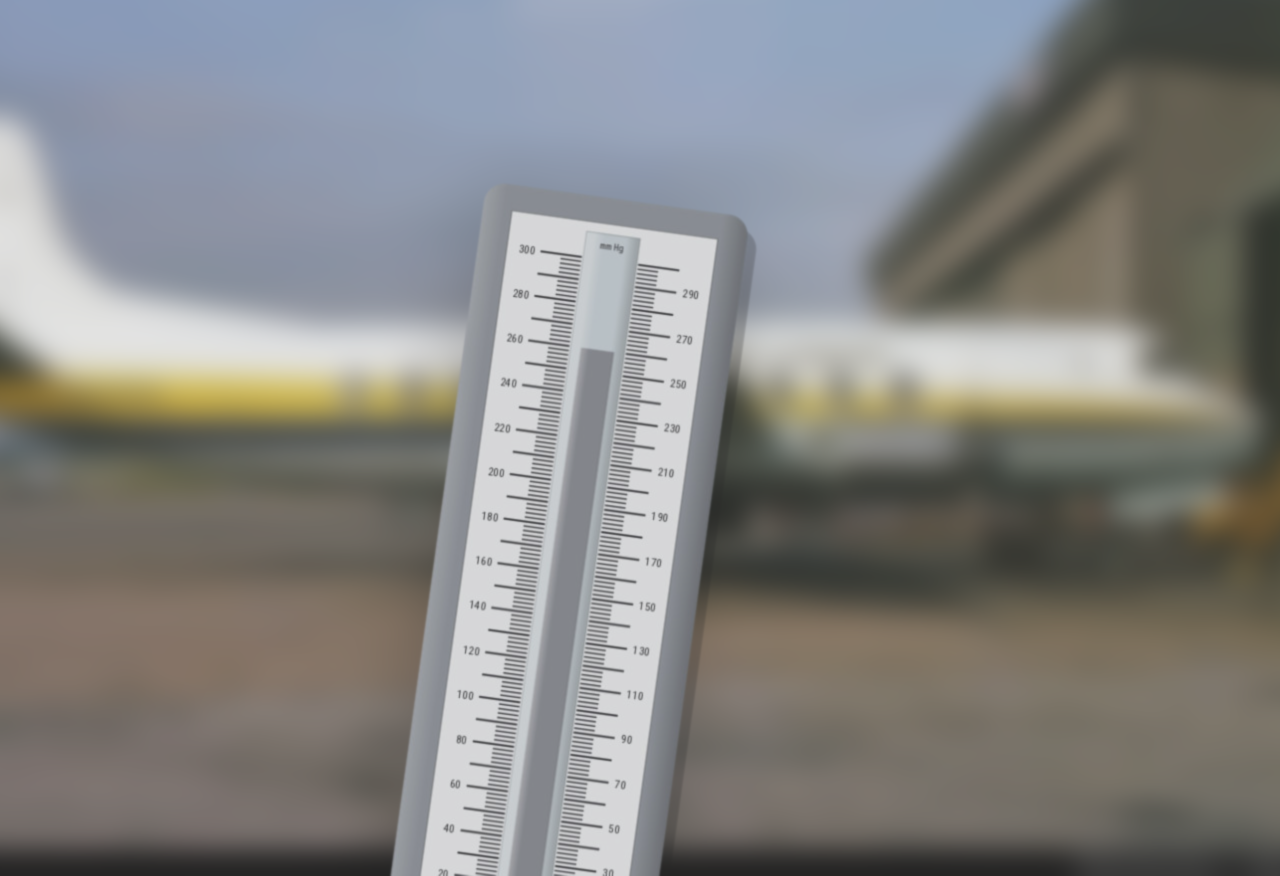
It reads mmHg 260
